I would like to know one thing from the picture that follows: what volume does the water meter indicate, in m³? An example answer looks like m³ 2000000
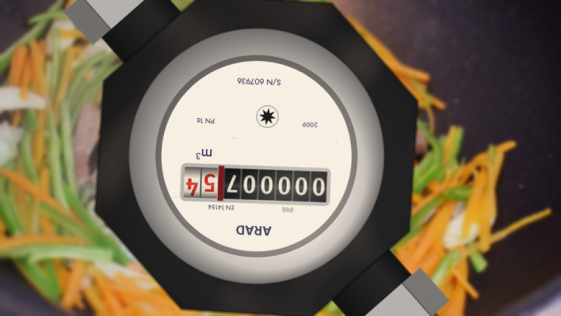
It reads m³ 7.54
